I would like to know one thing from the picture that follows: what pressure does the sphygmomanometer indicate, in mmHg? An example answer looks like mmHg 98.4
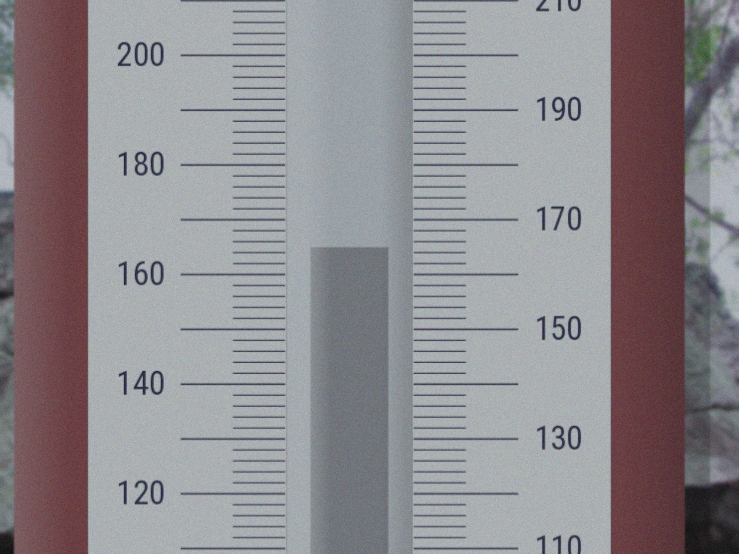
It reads mmHg 165
